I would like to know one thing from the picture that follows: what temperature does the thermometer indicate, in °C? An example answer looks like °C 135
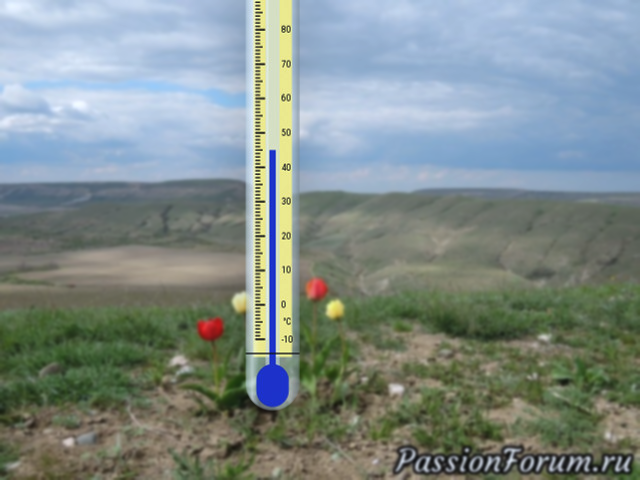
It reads °C 45
